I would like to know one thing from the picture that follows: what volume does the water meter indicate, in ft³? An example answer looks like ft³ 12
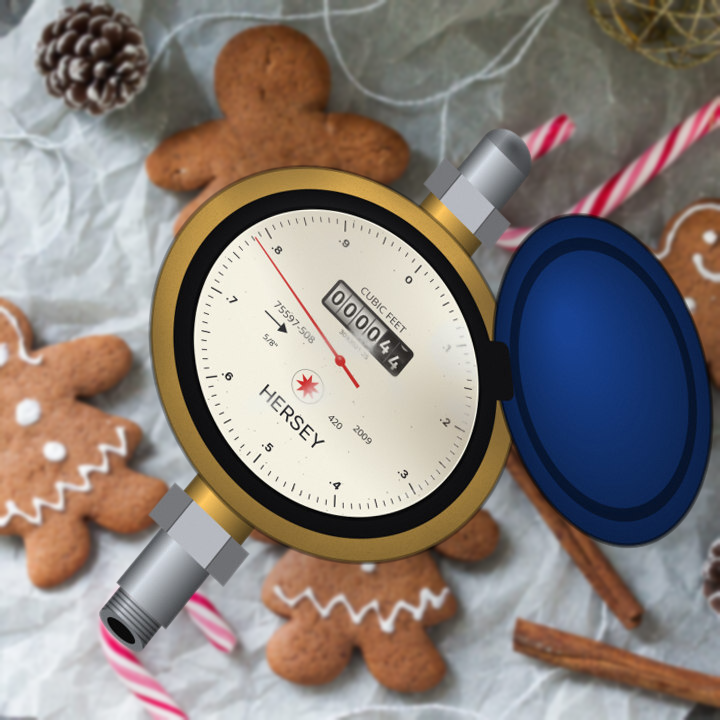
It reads ft³ 43.78
